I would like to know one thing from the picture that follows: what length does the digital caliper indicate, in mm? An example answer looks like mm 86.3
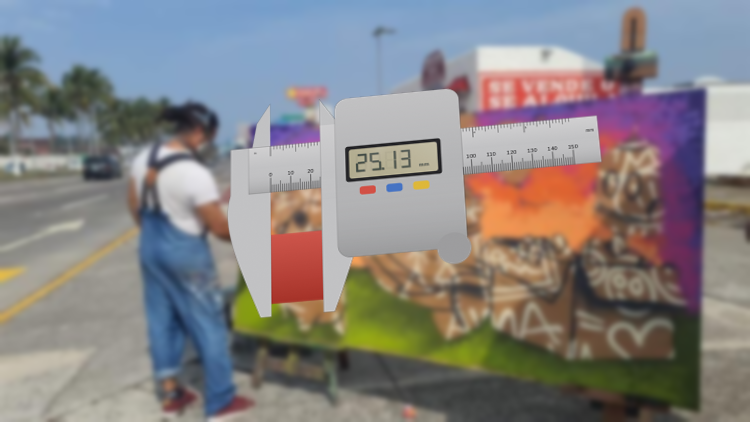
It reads mm 25.13
